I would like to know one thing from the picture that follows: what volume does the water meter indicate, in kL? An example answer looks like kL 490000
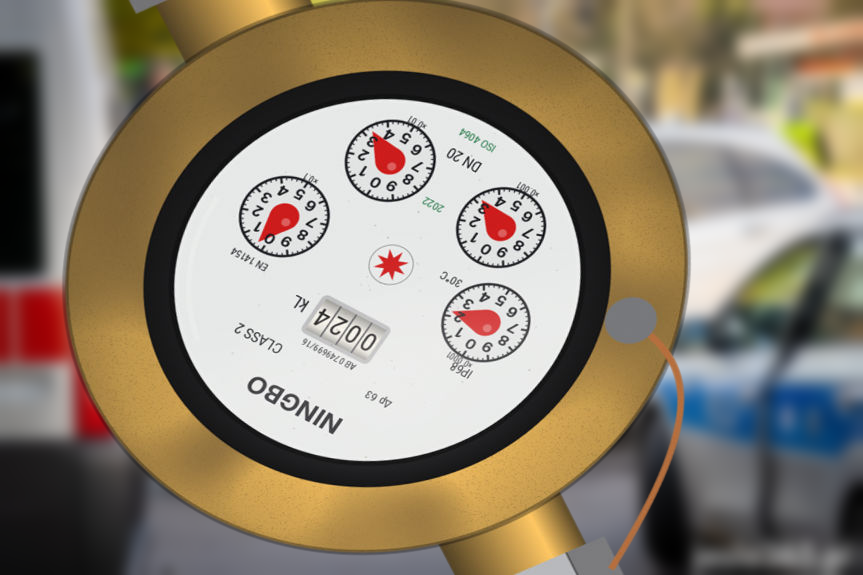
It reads kL 24.0332
